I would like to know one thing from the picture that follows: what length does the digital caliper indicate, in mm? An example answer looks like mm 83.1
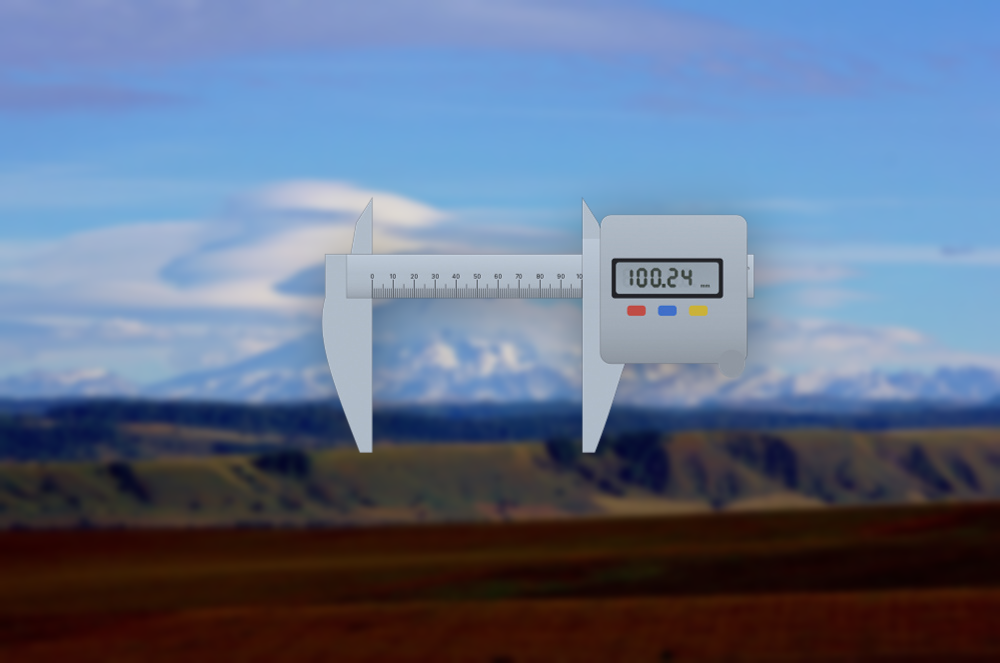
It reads mm 100.24
